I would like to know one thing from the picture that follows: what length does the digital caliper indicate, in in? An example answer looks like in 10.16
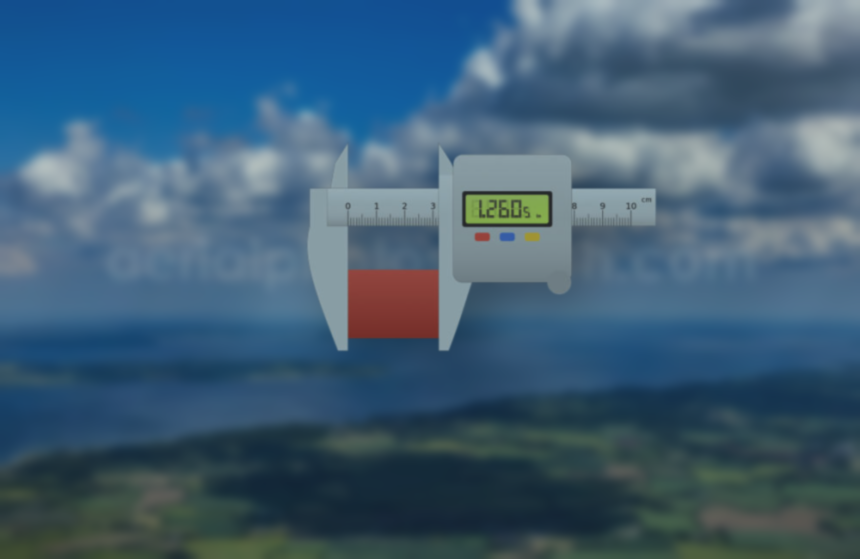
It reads in 1.2605
